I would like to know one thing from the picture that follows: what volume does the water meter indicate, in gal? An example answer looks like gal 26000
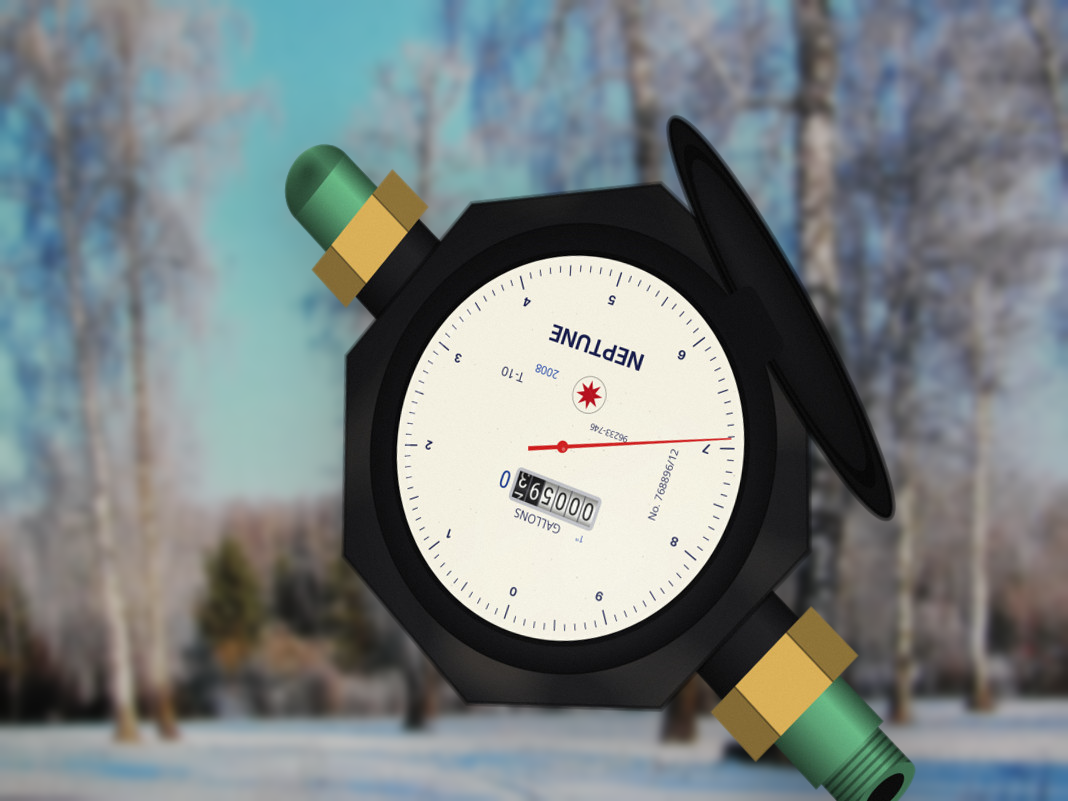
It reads gal 5926.9
